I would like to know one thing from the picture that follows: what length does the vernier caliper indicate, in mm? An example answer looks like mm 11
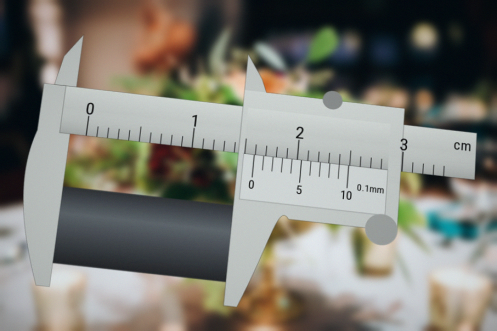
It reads mm 15.9
